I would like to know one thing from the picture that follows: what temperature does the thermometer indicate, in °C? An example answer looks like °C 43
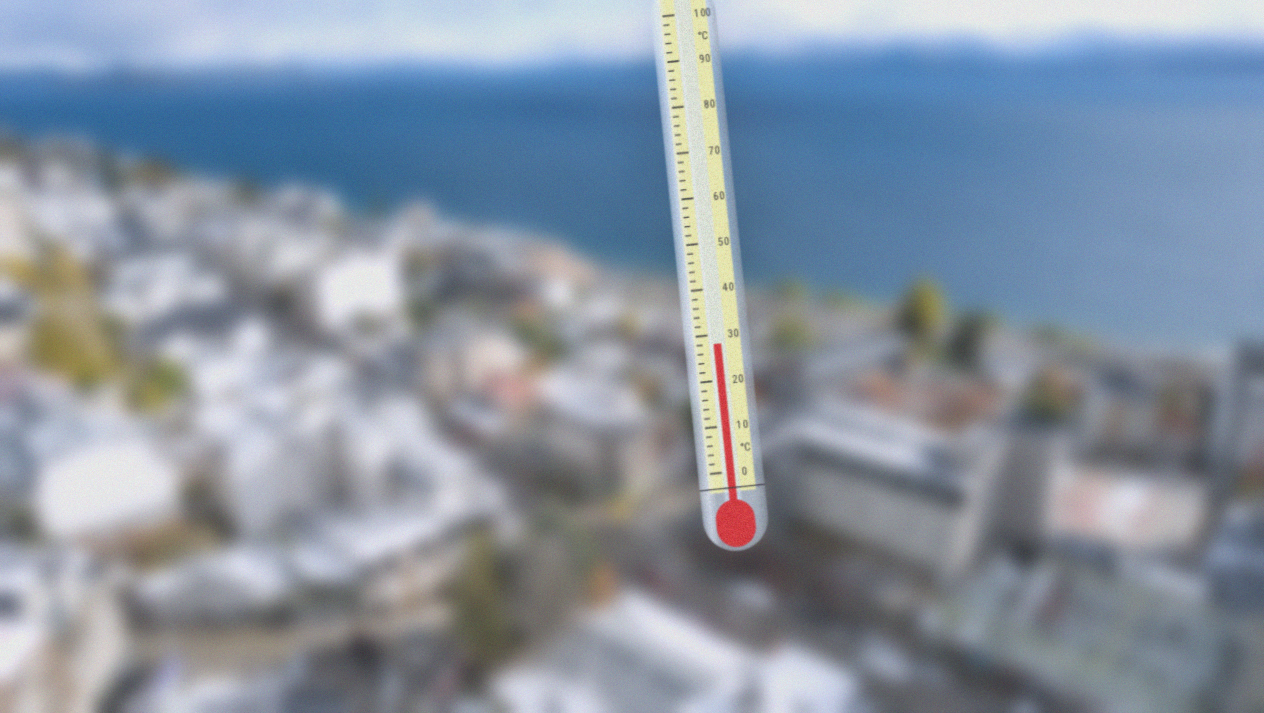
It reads °C 28
